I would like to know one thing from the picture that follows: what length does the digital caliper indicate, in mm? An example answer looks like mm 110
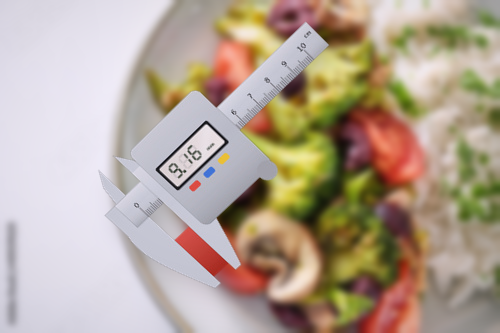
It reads mm 9.16
